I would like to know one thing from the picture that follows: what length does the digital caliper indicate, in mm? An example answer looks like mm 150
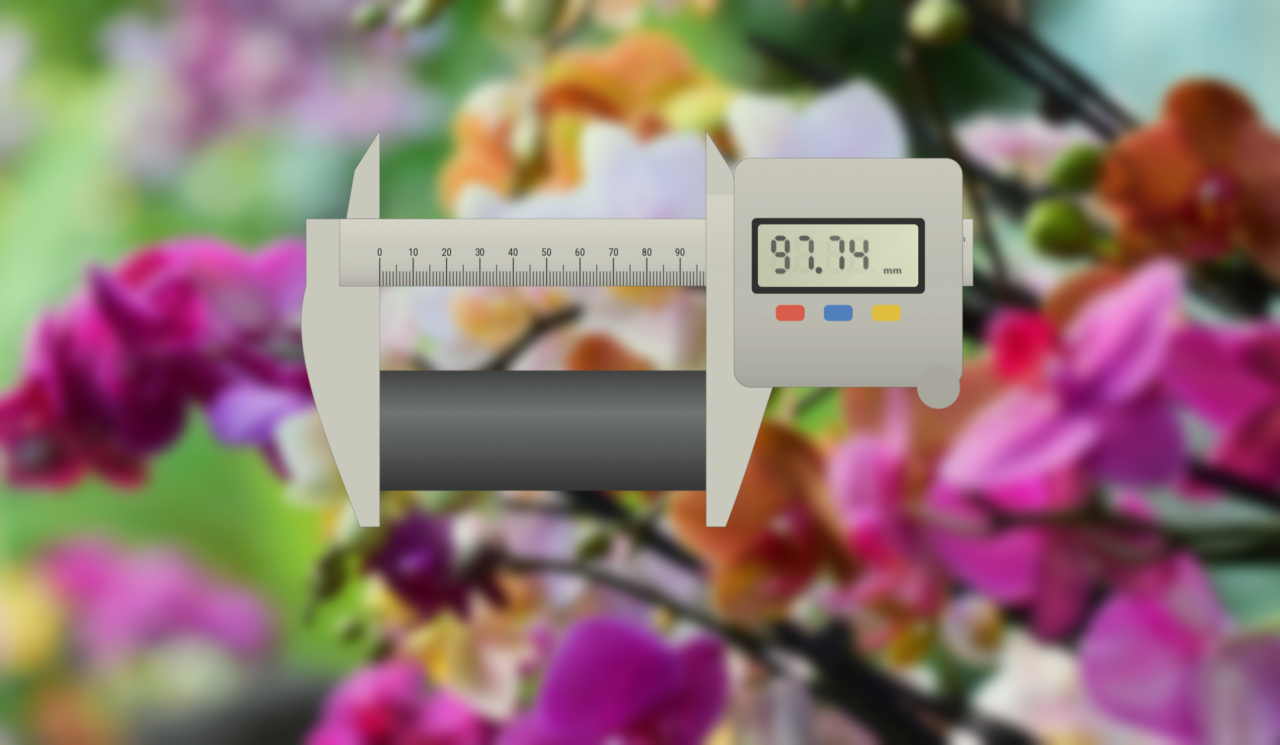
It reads mm 97.74
